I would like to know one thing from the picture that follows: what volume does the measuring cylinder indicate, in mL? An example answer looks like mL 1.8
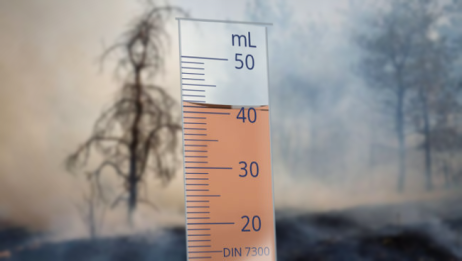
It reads mL 41
